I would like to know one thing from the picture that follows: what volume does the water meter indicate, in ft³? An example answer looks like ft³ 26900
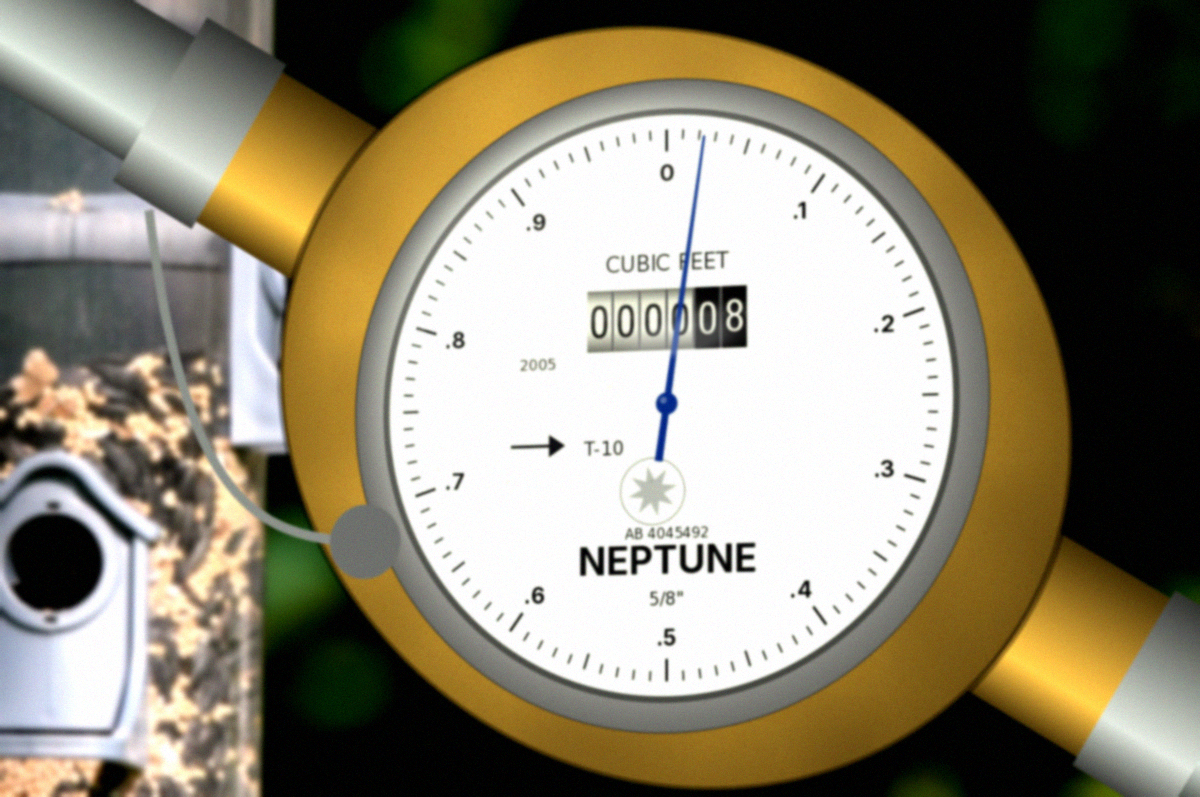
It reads ft³ 8.02
